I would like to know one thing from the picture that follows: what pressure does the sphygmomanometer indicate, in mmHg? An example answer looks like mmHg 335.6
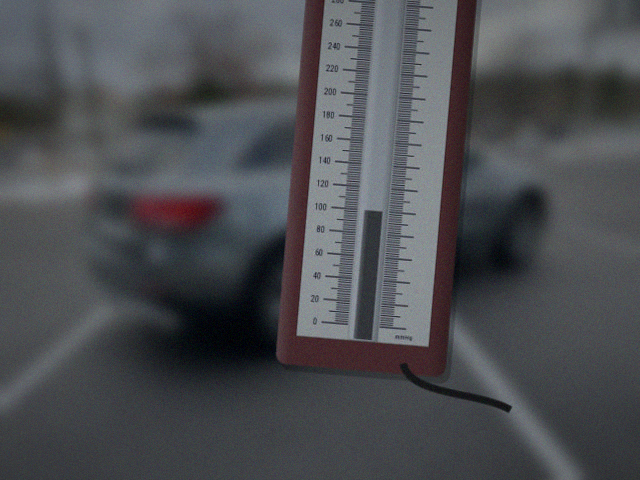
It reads mmHg 100
